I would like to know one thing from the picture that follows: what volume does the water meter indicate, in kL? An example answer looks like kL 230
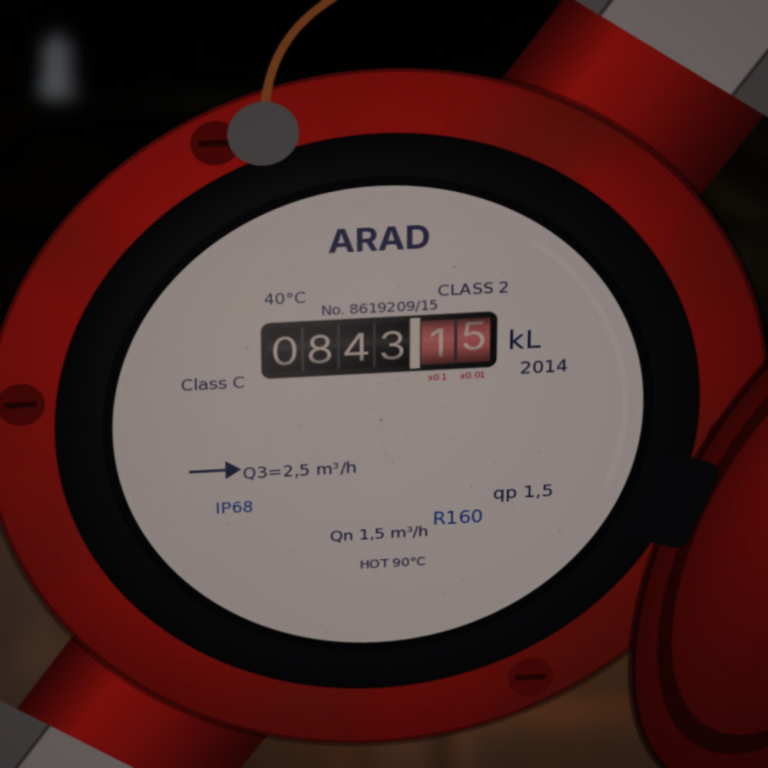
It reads kL 843.15
